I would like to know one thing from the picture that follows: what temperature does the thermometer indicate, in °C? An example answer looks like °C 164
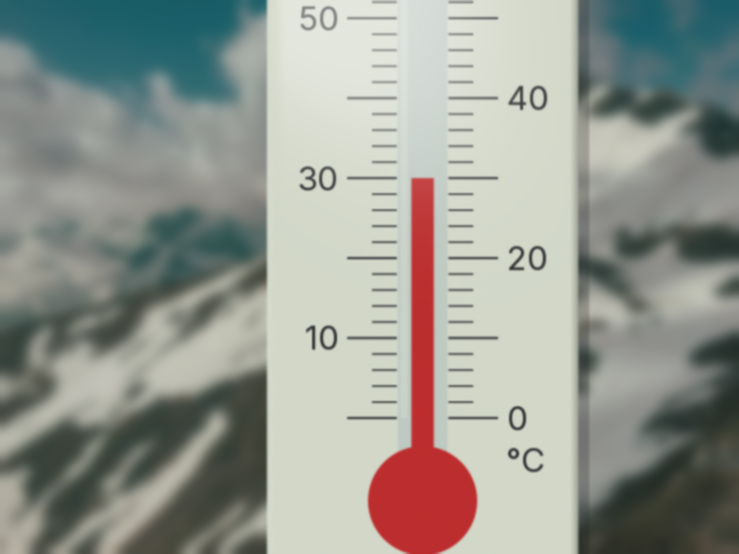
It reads °C 30
